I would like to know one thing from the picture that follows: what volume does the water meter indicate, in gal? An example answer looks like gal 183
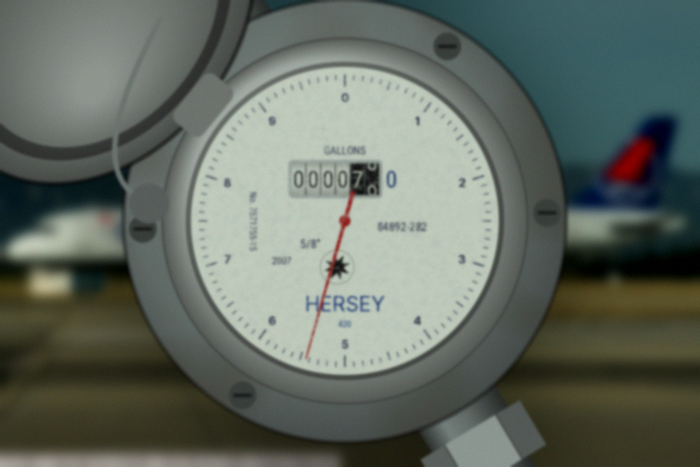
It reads gal 785.4
